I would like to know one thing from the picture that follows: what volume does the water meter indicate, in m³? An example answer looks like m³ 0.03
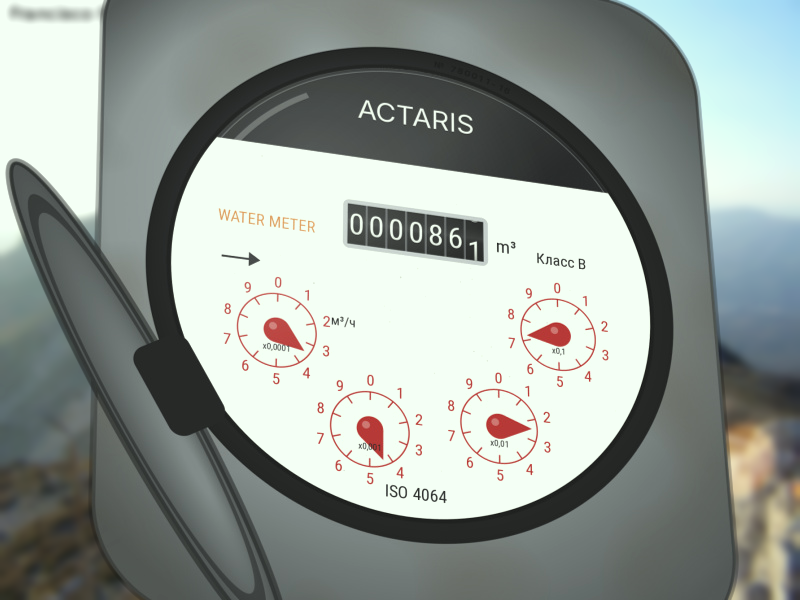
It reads m³ 860.7243
